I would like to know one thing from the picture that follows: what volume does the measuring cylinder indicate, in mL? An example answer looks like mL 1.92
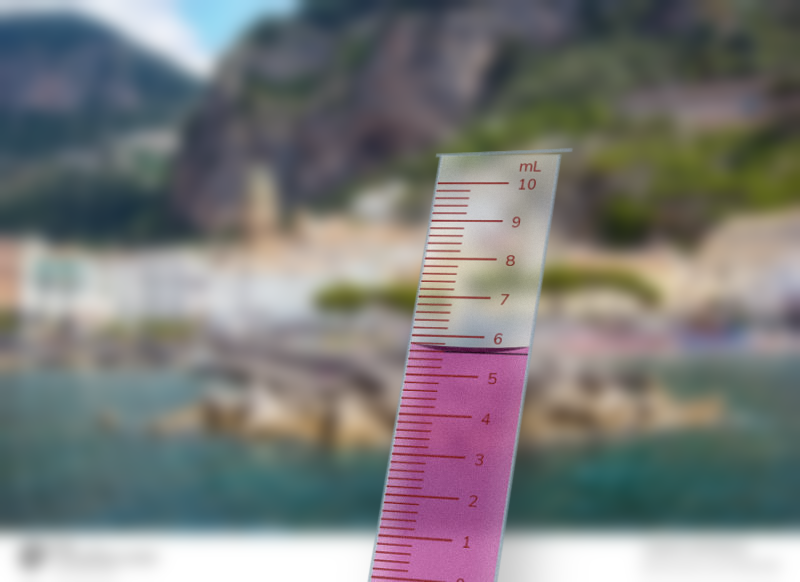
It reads mL 5.6
